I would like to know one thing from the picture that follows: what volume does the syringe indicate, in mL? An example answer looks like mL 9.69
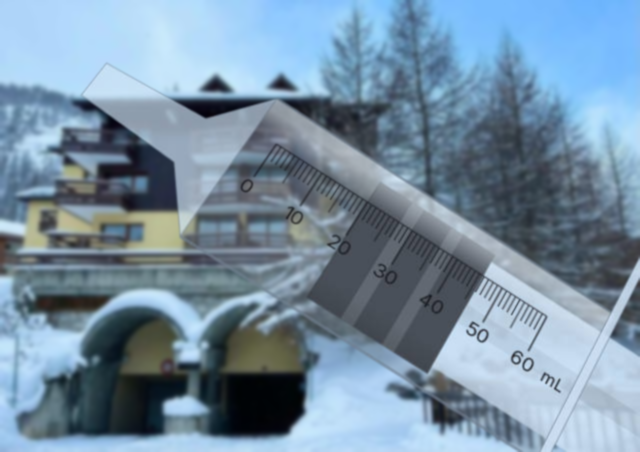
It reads mL 20
